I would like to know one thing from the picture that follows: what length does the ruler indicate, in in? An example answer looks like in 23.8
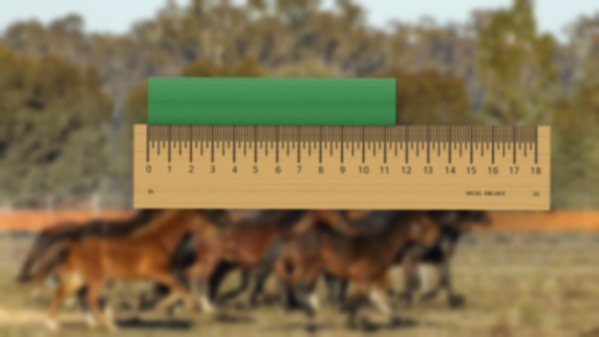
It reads in 11.5
